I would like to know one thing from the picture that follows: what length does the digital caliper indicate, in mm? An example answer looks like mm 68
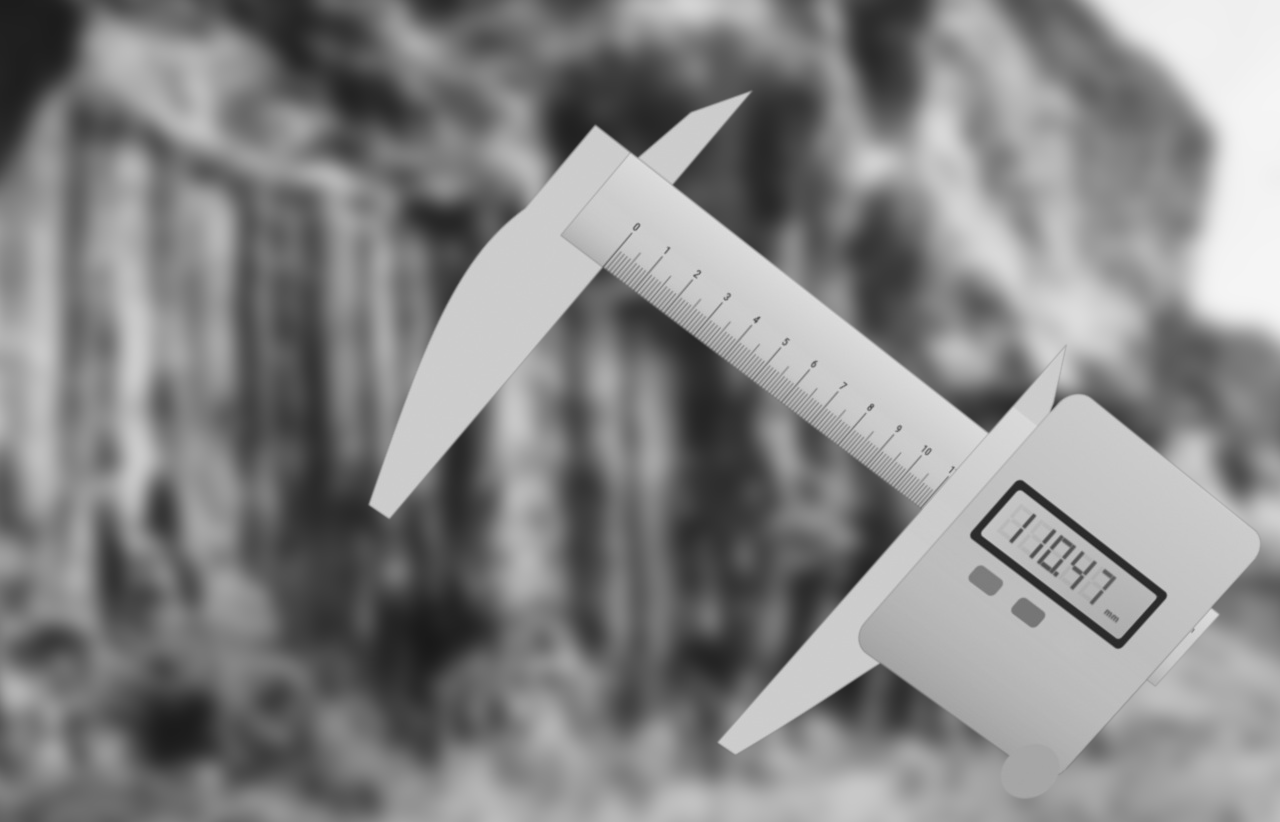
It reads mm 110.47
